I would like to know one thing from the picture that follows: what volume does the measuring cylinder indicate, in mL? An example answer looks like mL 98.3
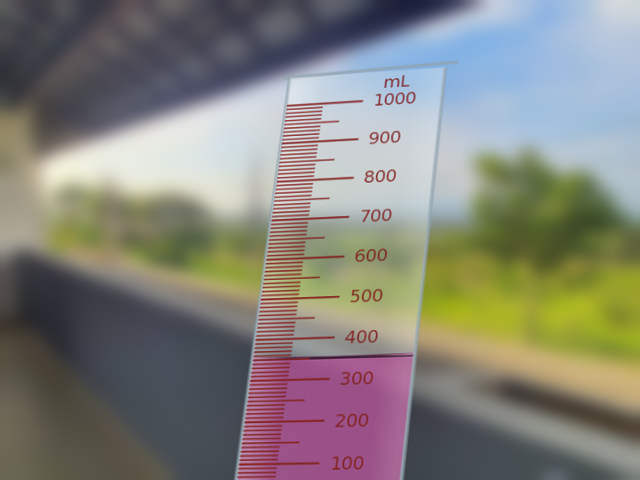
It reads mL 350
